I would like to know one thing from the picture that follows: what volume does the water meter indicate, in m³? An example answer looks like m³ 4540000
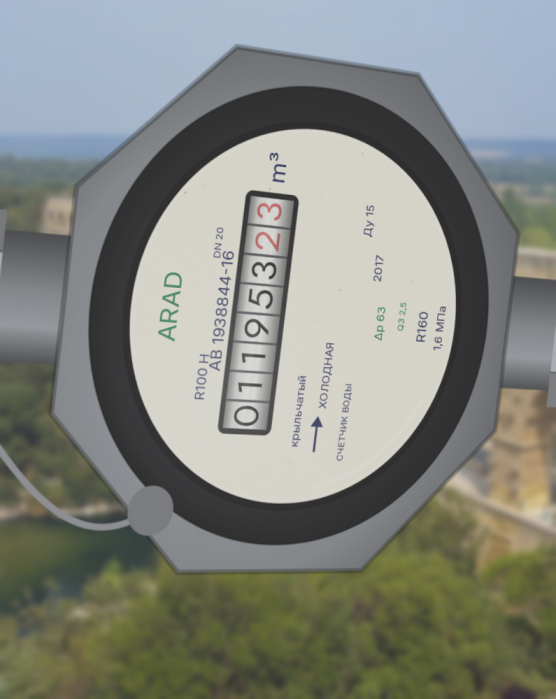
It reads m³ 11953.23
